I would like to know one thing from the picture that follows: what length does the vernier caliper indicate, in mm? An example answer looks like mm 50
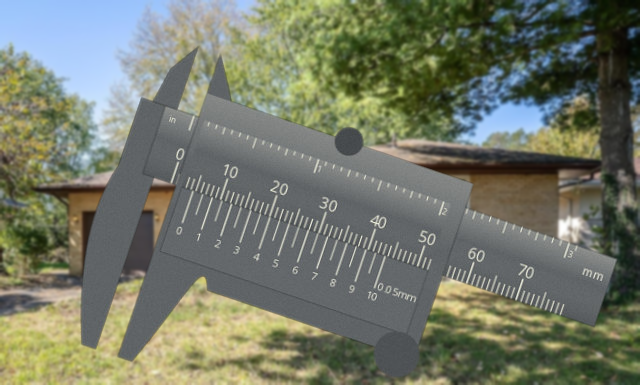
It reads mm 4.5
